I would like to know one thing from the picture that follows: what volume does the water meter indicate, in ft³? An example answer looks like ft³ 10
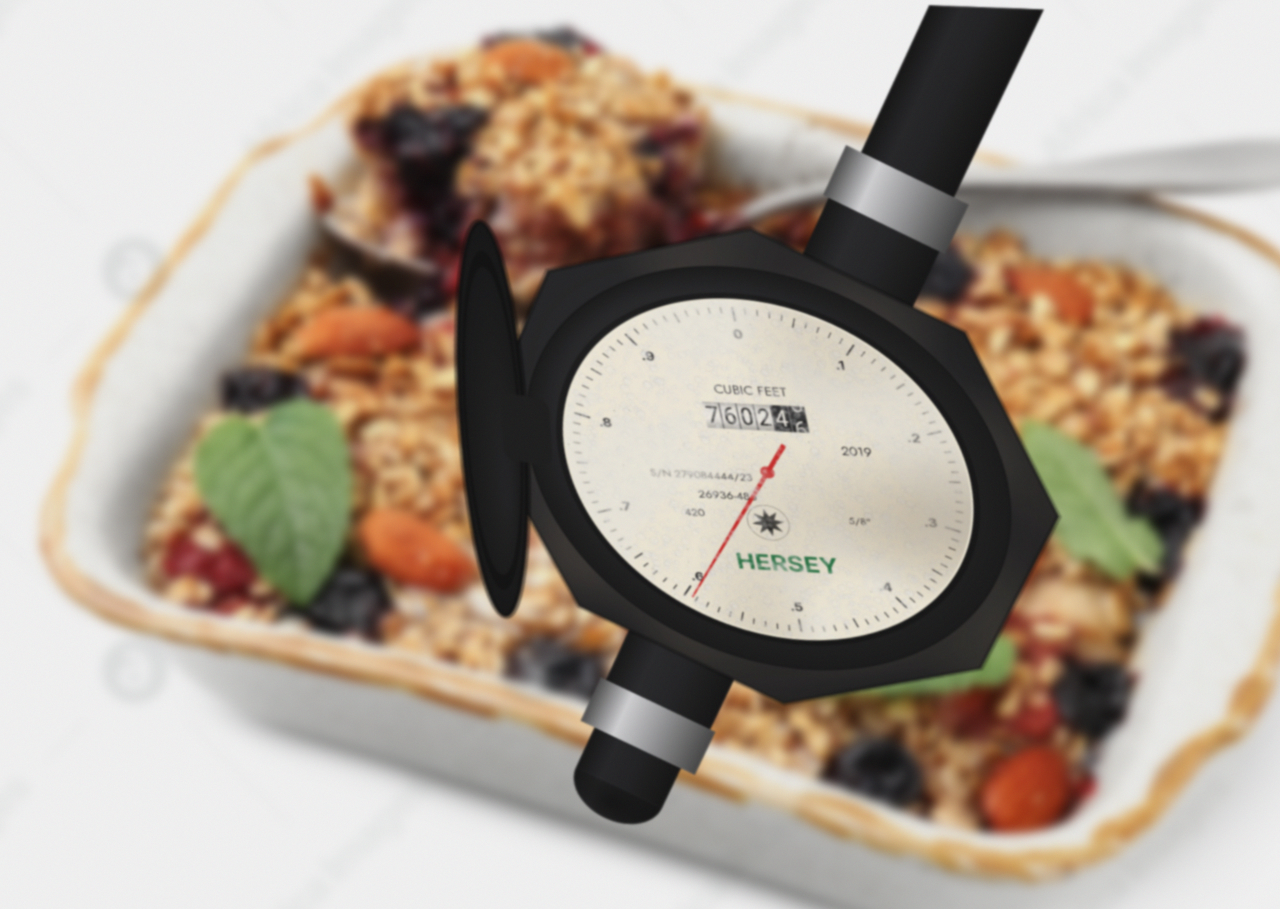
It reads ft³ 760245.59
